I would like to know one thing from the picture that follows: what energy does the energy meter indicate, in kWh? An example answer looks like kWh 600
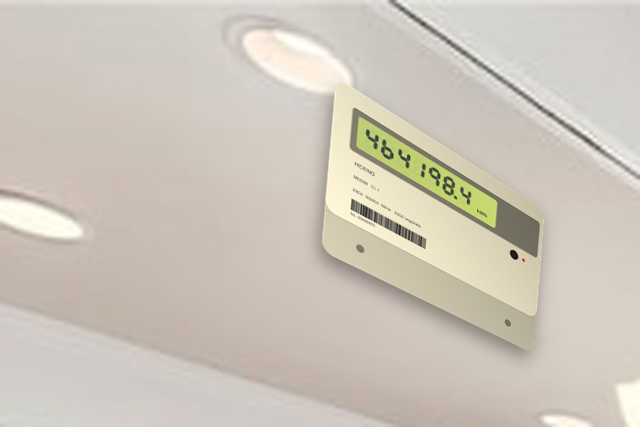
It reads kWh 464198.4
